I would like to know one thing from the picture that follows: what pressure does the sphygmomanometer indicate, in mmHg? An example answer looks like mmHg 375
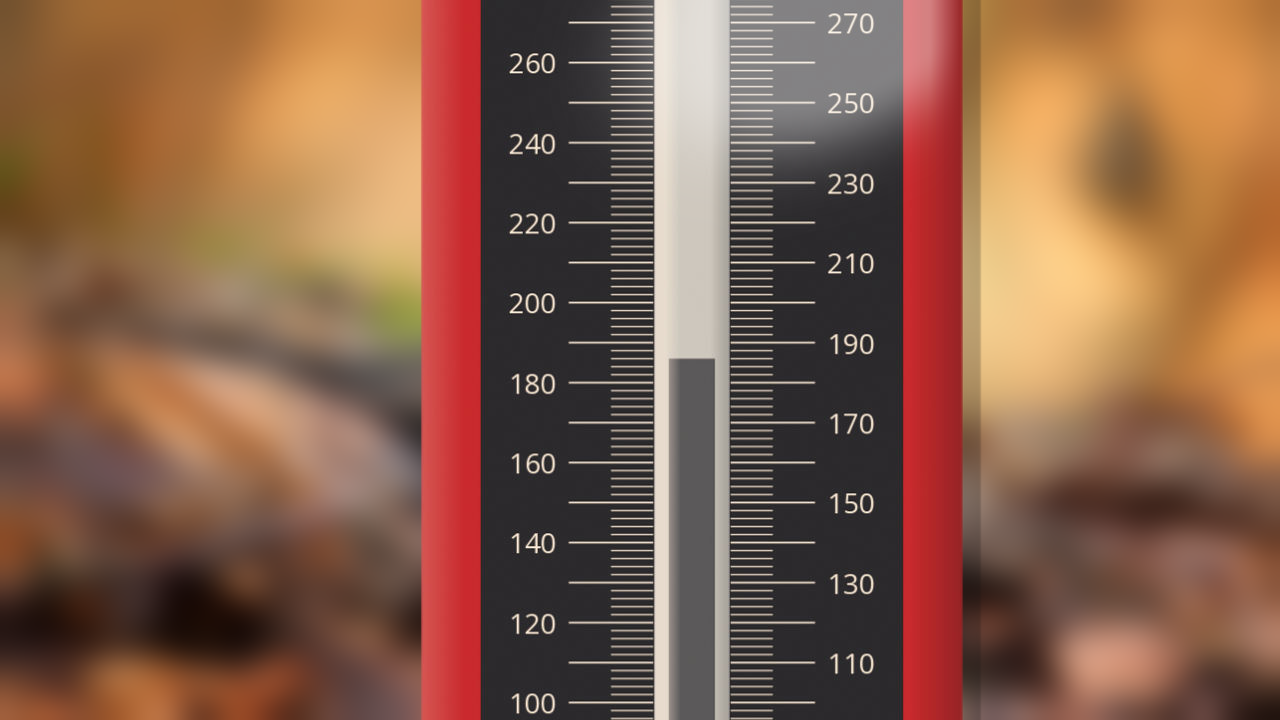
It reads mmHg 186
